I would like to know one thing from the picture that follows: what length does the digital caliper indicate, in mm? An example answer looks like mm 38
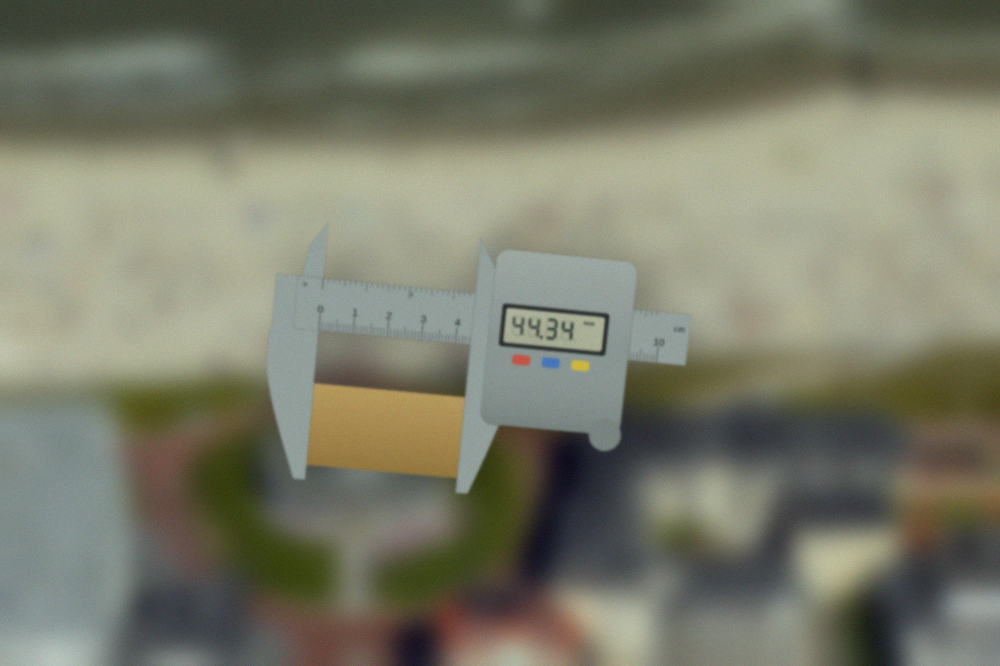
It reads mm 44.34
